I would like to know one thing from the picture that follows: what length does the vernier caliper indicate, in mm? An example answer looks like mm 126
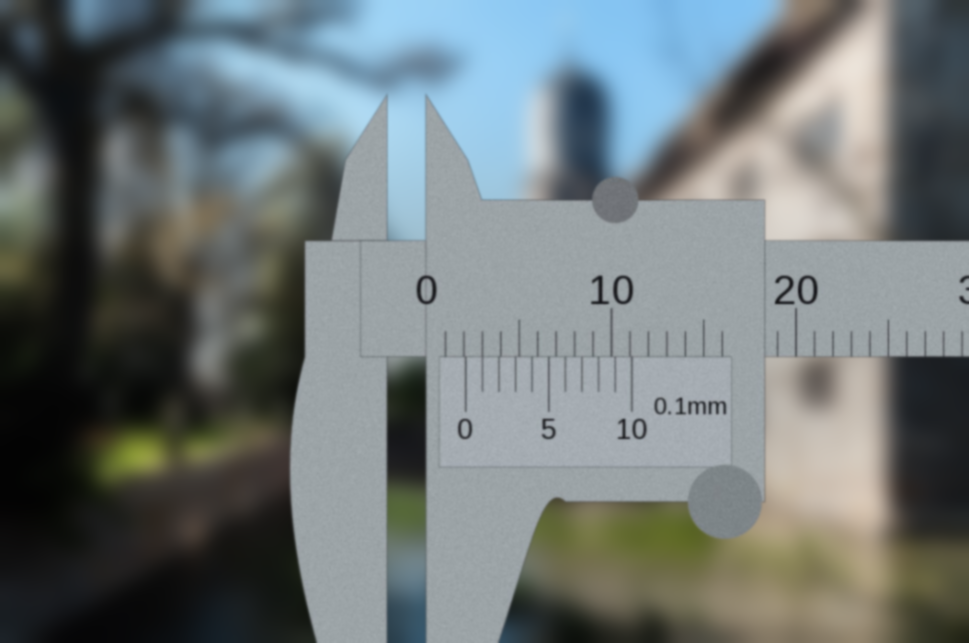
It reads mm 2.1
